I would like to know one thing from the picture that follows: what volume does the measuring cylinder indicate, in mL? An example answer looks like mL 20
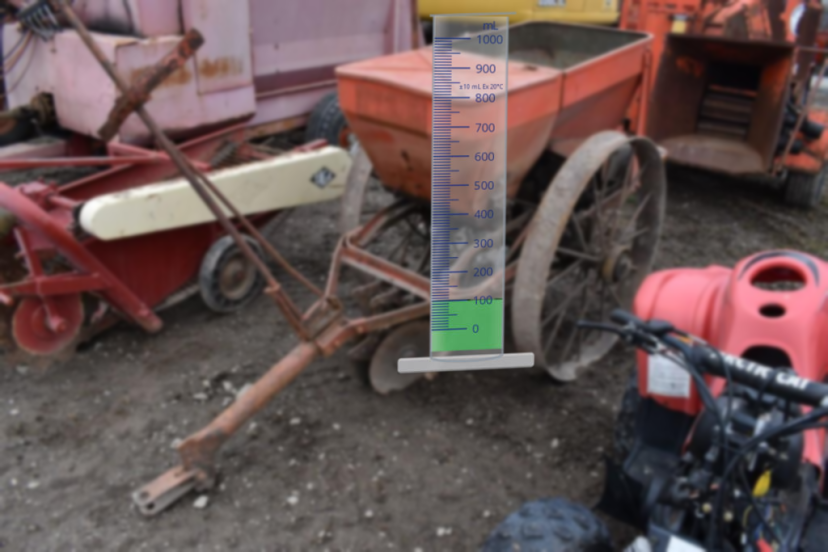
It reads mL 100
